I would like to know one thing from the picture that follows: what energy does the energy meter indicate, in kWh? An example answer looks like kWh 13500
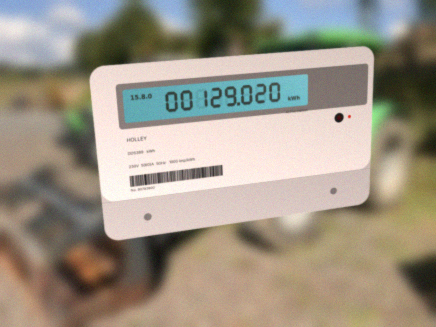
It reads kWh 129.020
